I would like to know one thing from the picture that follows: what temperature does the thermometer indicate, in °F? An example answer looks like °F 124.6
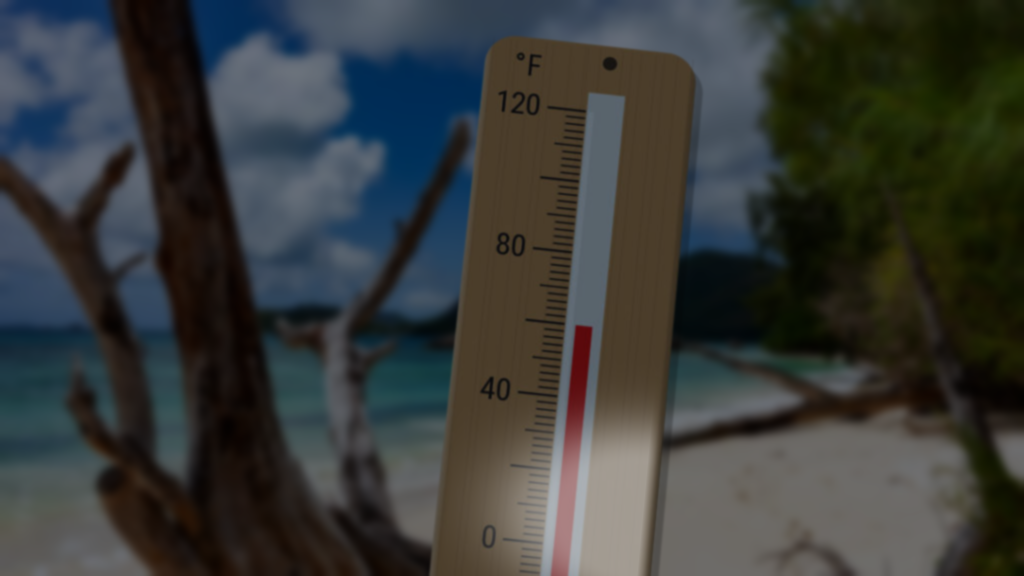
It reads °F 60
